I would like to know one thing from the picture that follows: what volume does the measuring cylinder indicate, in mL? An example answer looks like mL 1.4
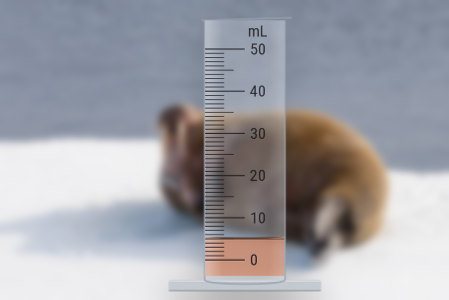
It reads mL 5
